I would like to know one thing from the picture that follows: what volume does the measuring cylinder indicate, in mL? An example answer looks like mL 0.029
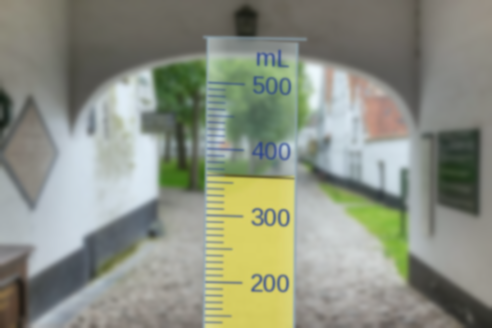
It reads mL 360
